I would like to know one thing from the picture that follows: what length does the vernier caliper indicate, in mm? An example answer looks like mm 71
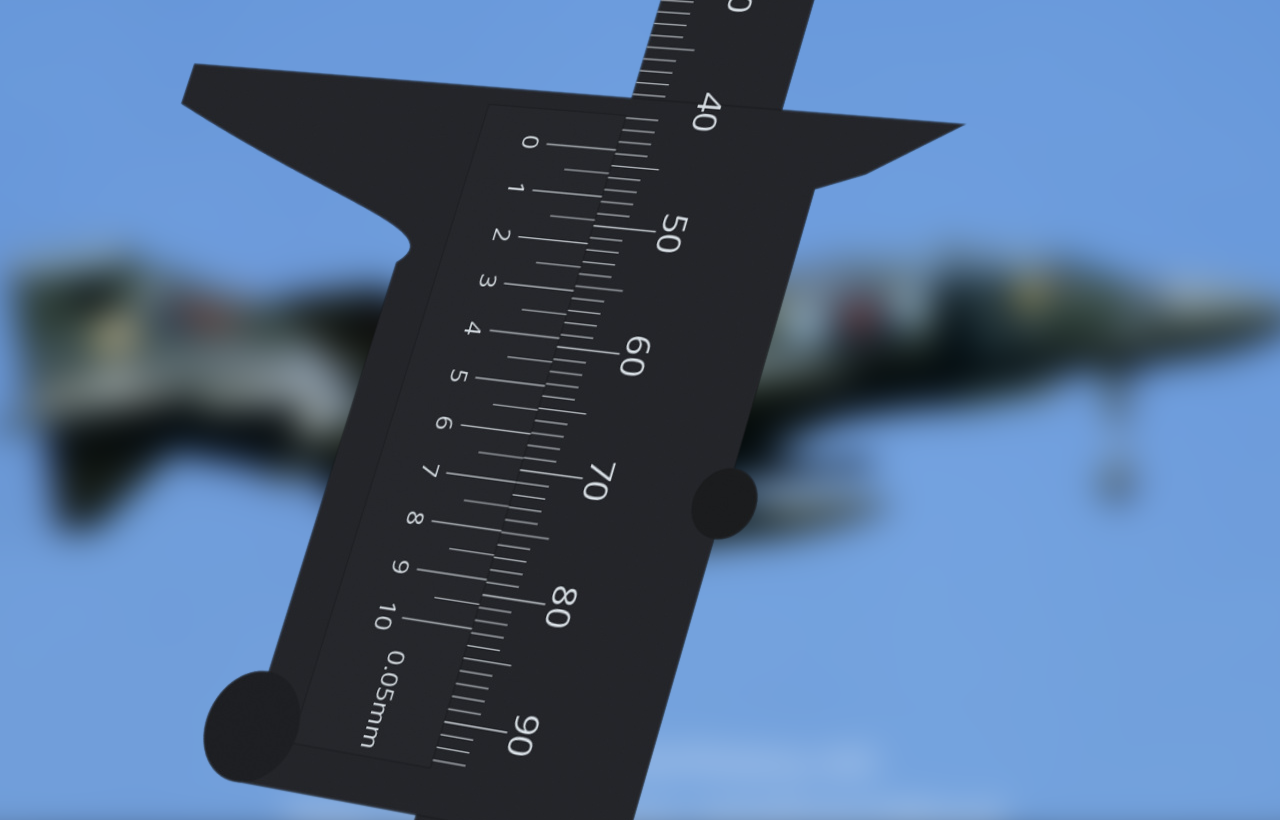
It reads mm 43.7
